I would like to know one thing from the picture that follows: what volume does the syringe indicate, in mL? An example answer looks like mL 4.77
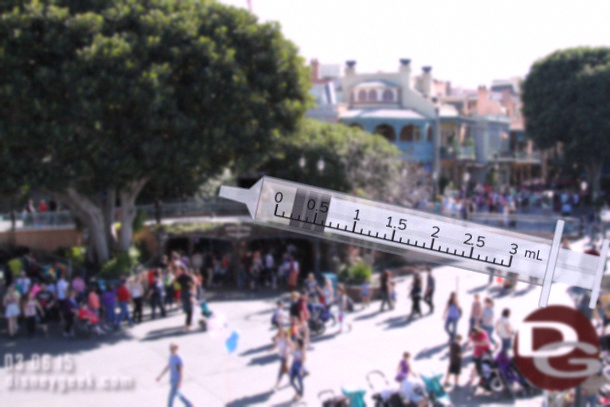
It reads mL 0.2
